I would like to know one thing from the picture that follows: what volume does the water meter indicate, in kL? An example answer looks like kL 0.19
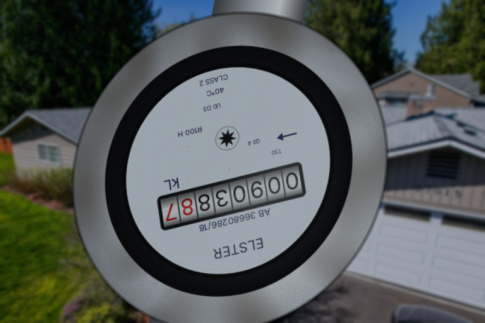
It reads kL 9038.87
